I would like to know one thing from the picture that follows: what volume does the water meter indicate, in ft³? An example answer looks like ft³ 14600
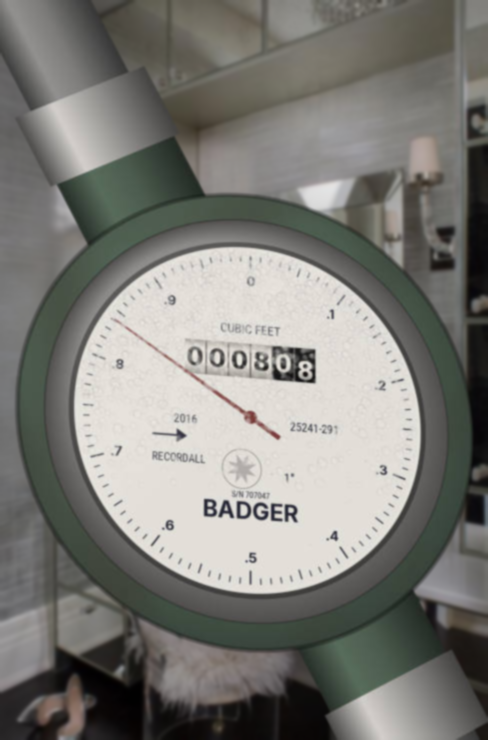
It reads ft³ 807.84
